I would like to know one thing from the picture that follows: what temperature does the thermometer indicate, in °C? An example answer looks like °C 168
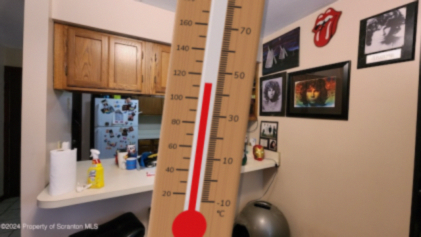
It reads °C 45
